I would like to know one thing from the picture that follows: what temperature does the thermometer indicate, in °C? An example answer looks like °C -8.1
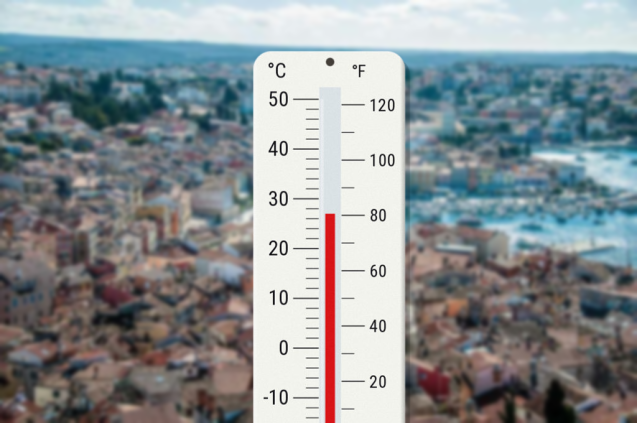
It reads °C 27
